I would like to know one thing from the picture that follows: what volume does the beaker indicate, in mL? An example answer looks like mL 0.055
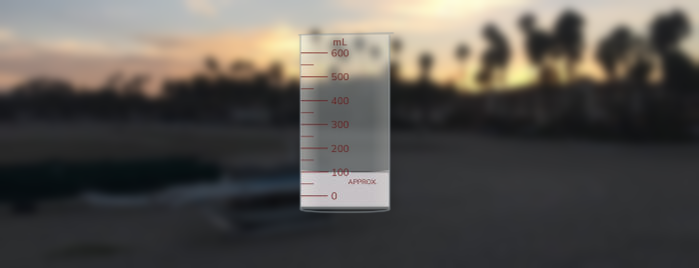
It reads mL 100
